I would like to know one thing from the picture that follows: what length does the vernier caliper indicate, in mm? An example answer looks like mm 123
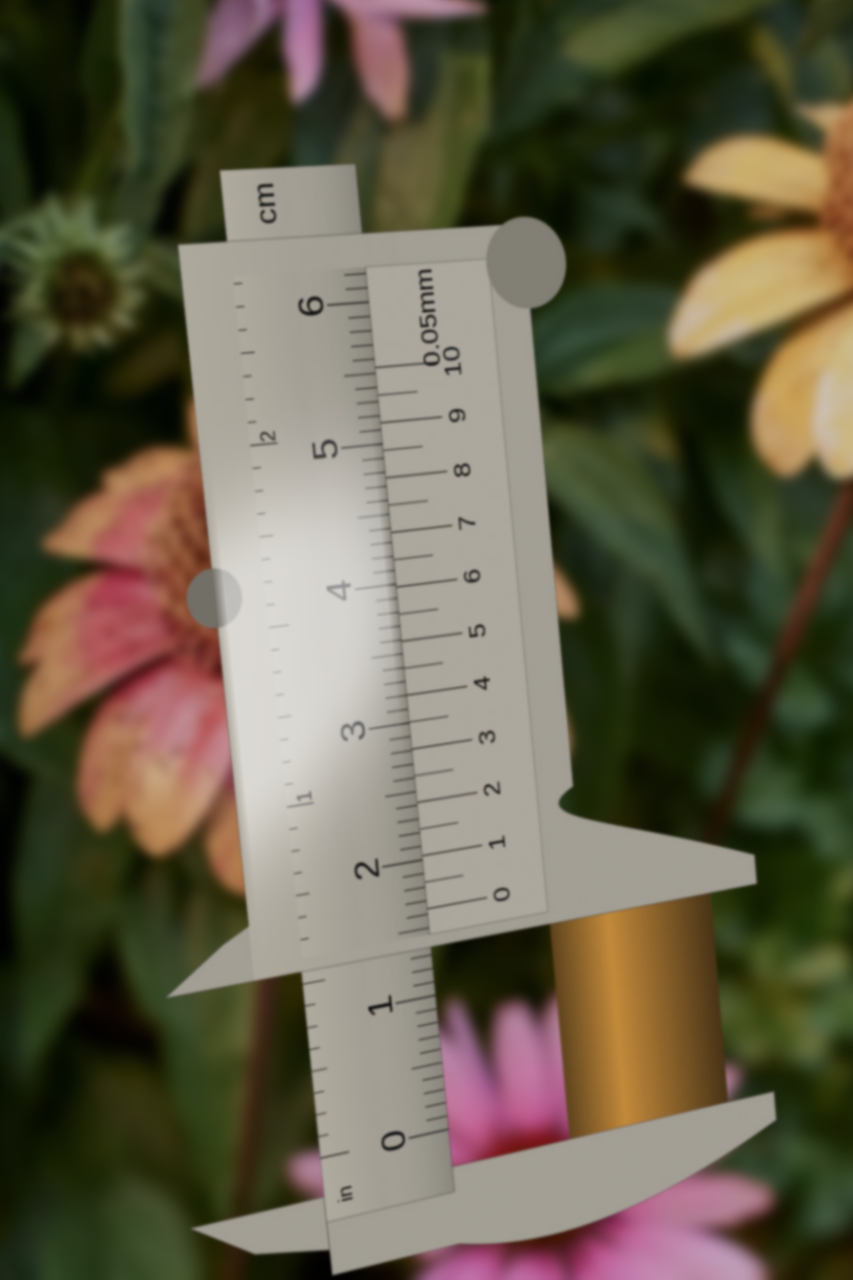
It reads mm 16.4
